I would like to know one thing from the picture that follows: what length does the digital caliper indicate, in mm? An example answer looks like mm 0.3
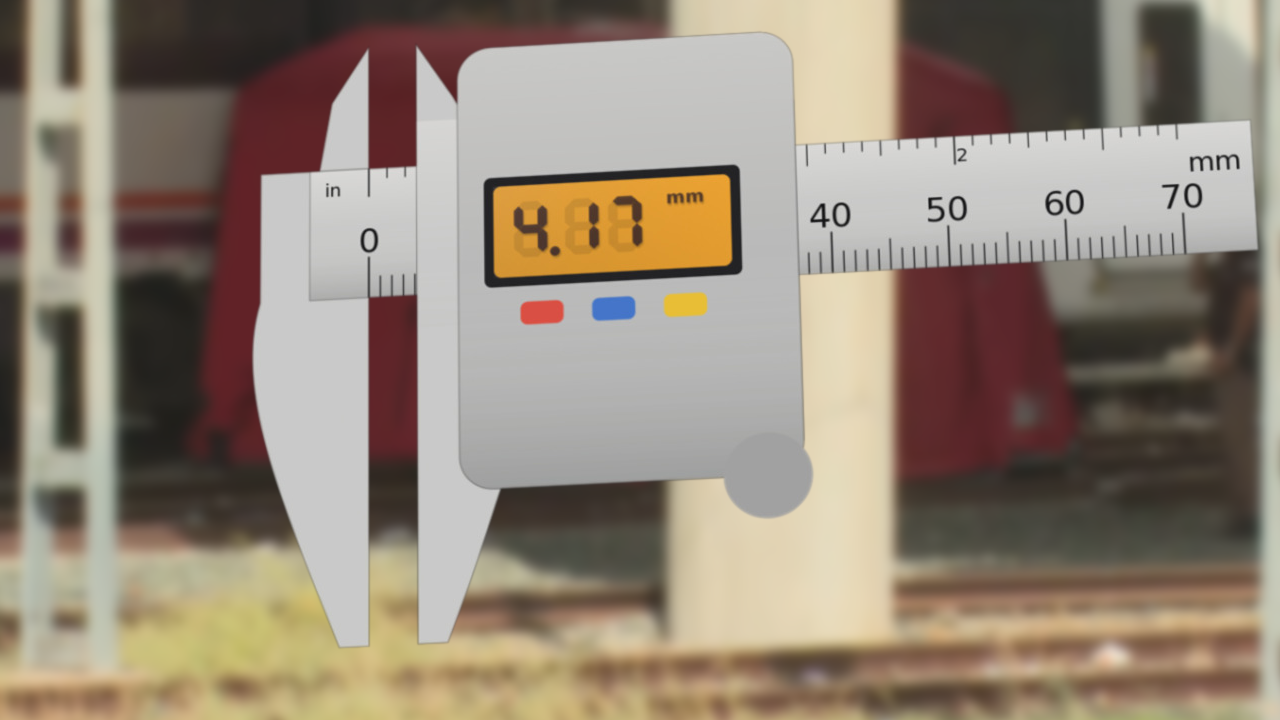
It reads mm 4.17
